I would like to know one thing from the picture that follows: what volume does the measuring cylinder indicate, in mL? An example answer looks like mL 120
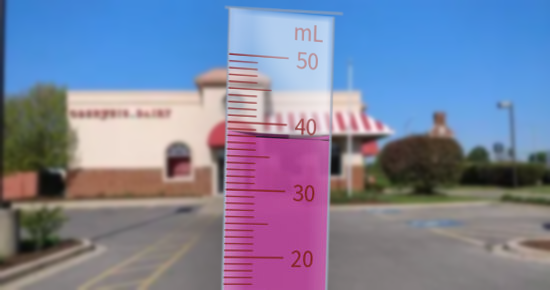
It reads mL 38
